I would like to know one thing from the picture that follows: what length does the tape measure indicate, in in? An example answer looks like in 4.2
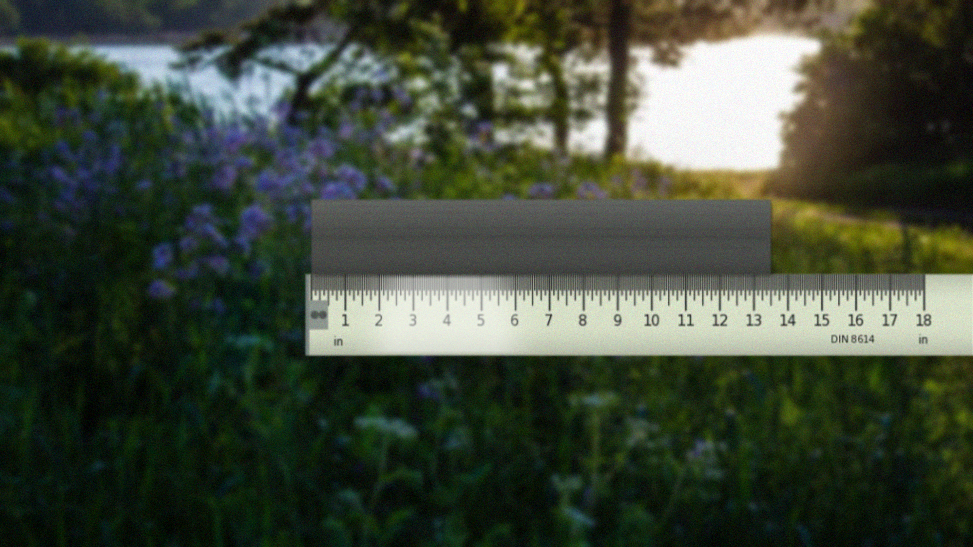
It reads in 13.5
